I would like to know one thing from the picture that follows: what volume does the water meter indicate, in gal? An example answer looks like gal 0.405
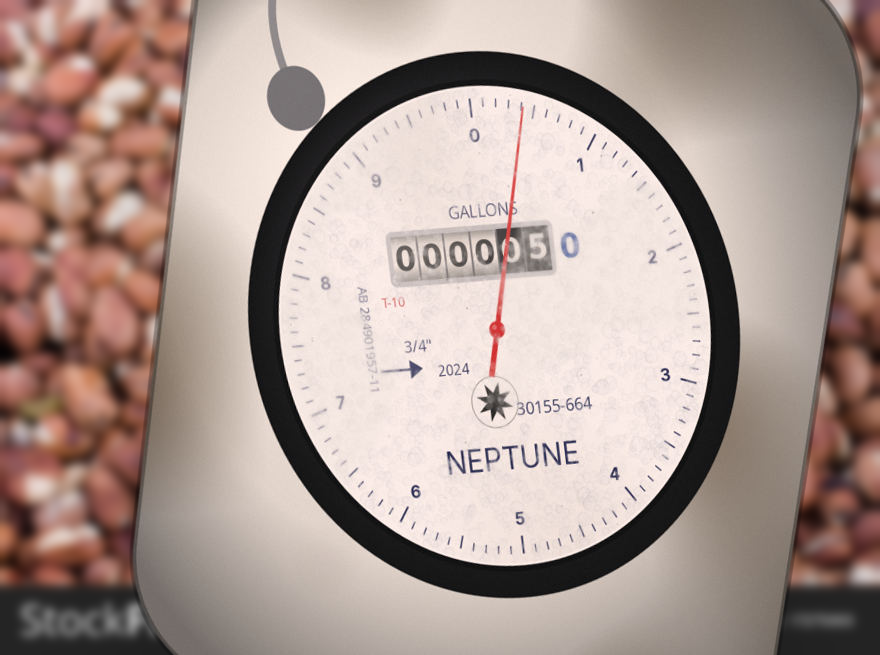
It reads gal 50.4
